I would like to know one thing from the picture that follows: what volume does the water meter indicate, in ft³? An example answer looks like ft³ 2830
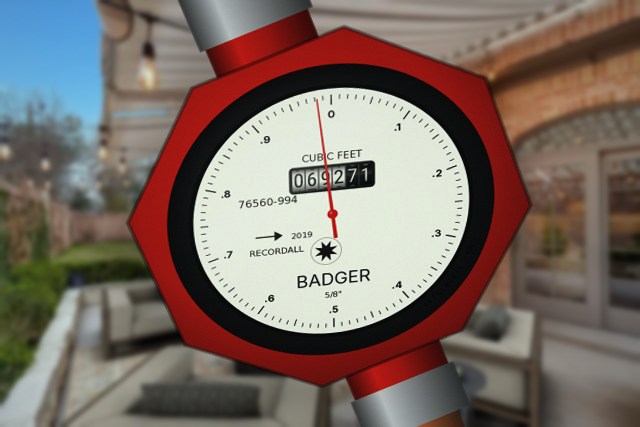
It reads ft³ 69270.98
